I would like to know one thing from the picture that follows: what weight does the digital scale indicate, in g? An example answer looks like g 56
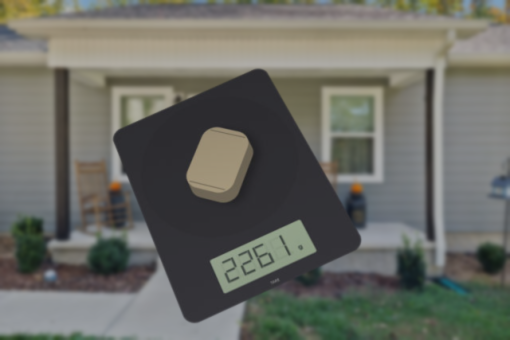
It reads g 2261
